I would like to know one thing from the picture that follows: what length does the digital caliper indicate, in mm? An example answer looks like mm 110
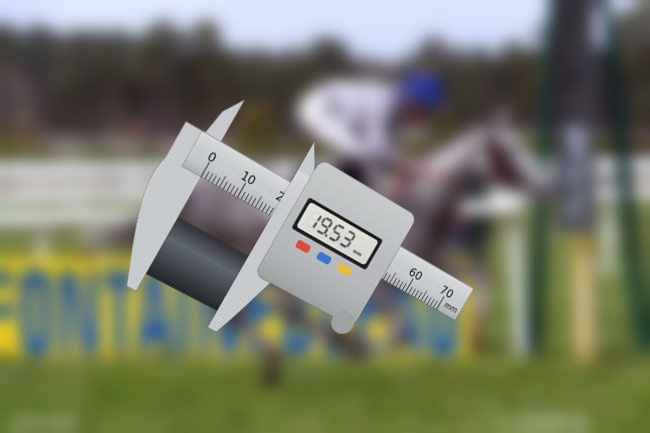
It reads mm 19.53
